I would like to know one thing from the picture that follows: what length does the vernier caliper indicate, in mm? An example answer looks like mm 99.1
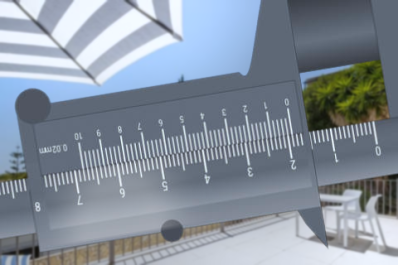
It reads mm 19.0
